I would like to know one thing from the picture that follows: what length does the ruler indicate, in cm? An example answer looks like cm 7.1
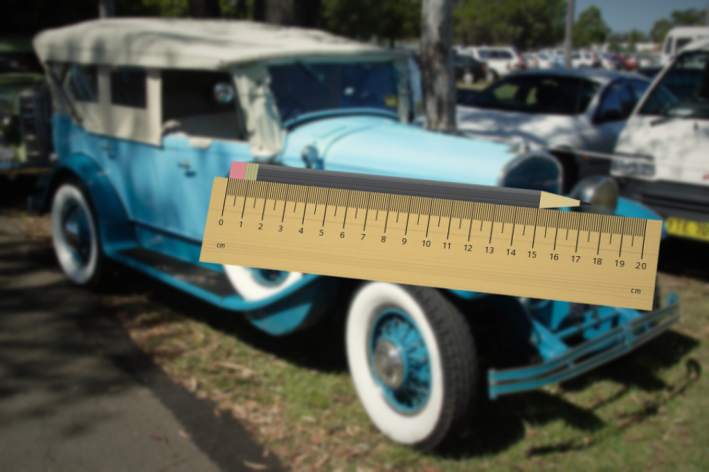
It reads cm 17.5
